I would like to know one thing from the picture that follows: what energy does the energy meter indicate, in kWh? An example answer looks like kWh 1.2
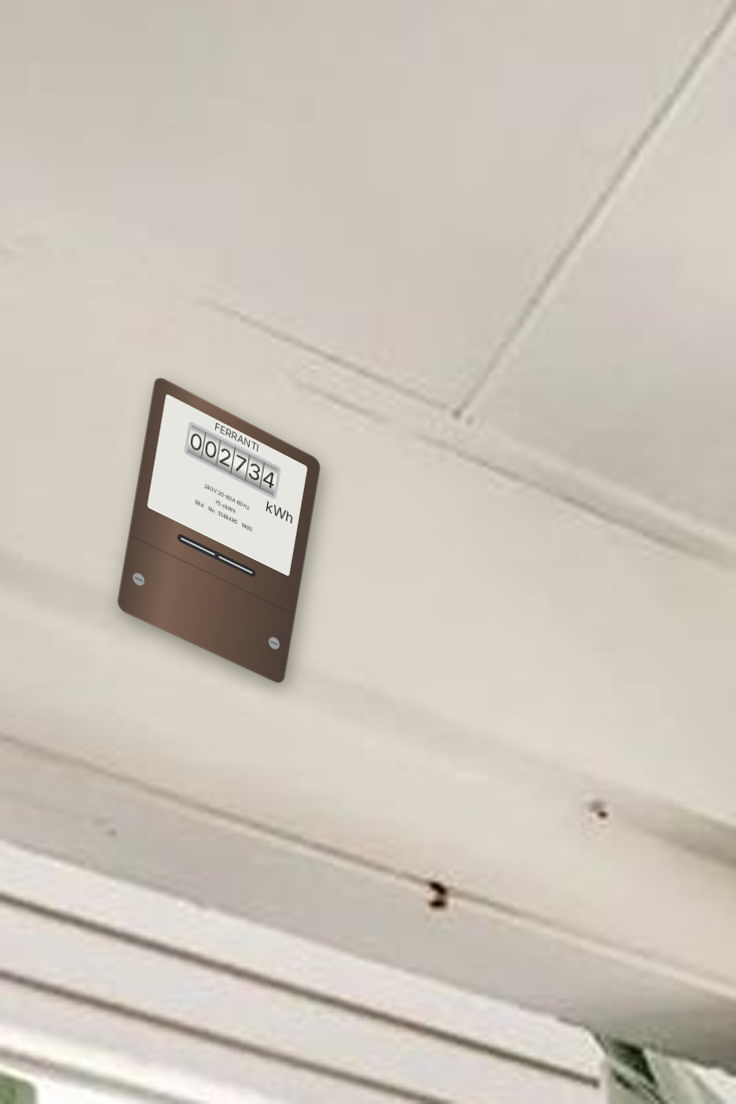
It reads kWh 2734
